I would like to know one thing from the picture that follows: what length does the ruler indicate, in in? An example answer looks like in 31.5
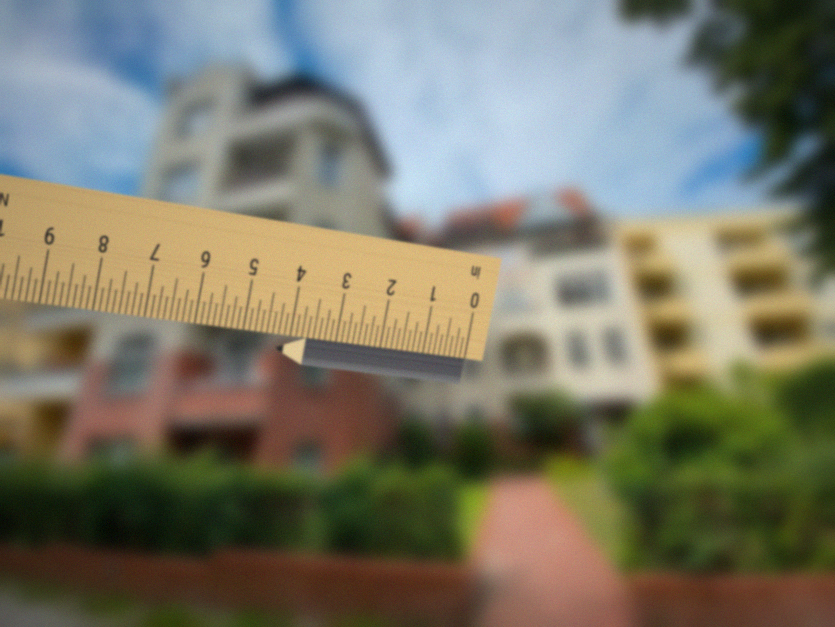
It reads in 4.25
